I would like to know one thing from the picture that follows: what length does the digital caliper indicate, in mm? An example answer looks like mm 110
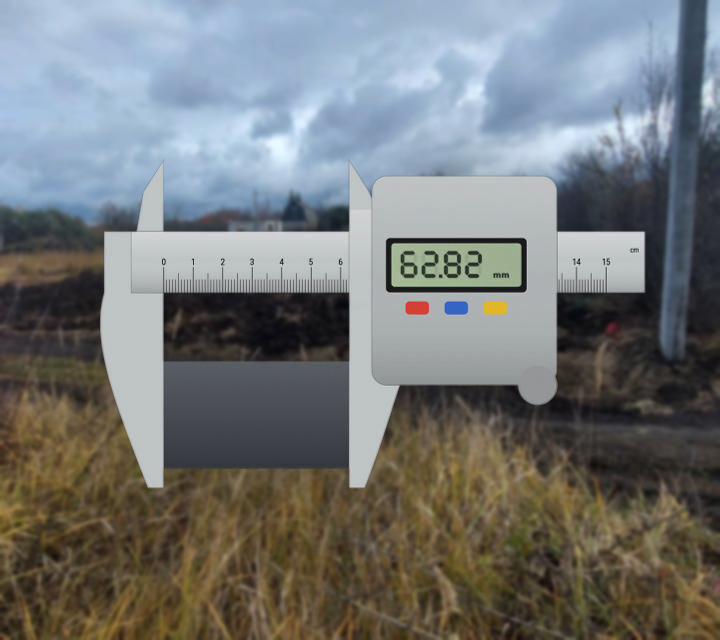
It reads mm 62.82
